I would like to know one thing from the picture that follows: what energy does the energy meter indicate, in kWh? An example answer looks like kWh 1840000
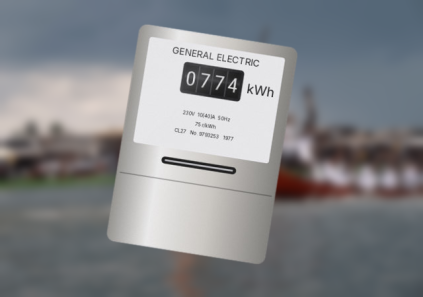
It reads kWh 774
